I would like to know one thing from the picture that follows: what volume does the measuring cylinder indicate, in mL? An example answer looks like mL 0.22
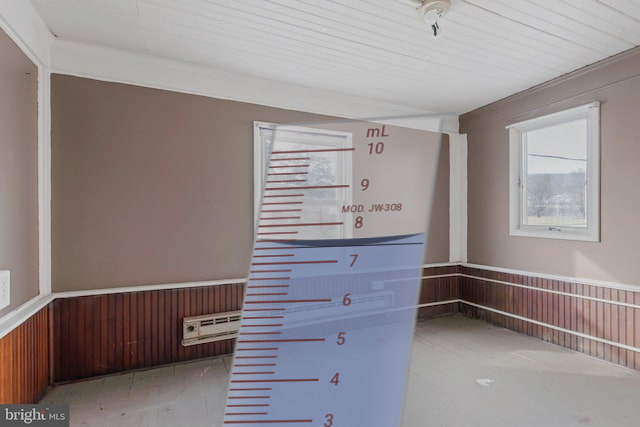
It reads mL 7.4
